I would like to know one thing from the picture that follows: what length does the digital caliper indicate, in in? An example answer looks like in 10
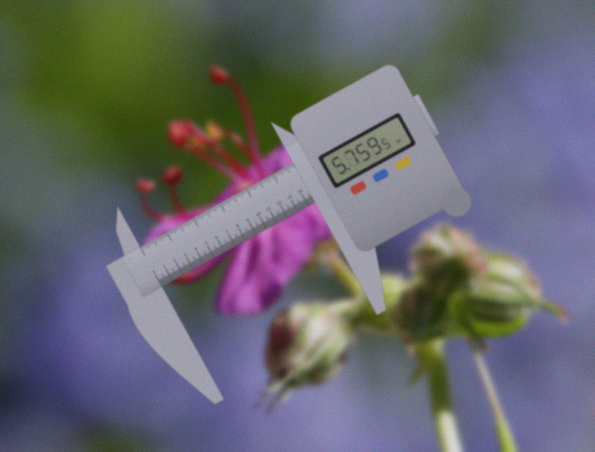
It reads in 5.7595
